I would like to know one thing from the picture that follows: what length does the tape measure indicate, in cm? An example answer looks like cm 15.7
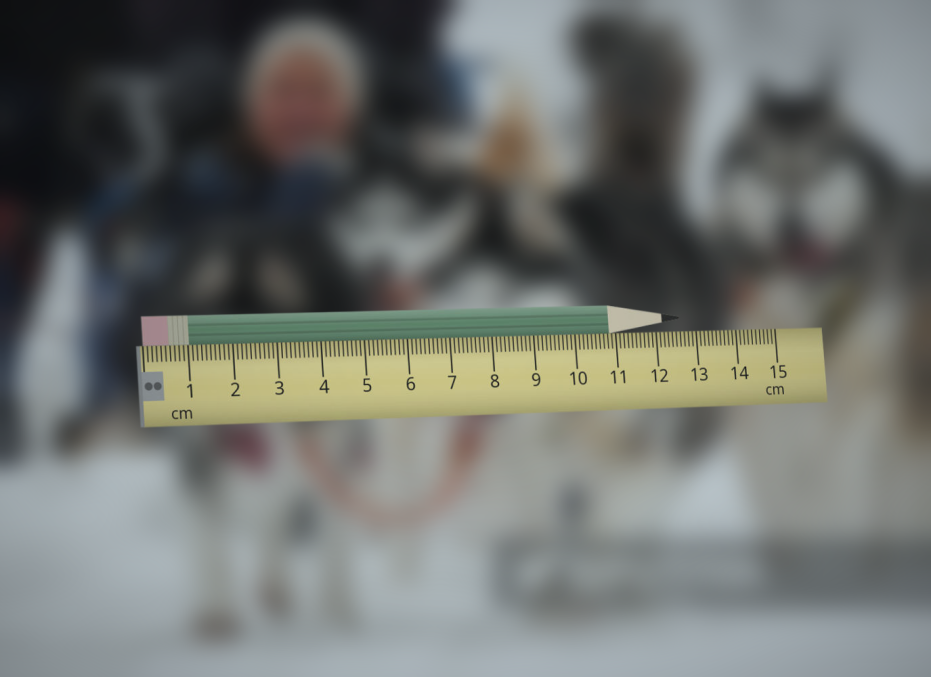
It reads cm 12.6
